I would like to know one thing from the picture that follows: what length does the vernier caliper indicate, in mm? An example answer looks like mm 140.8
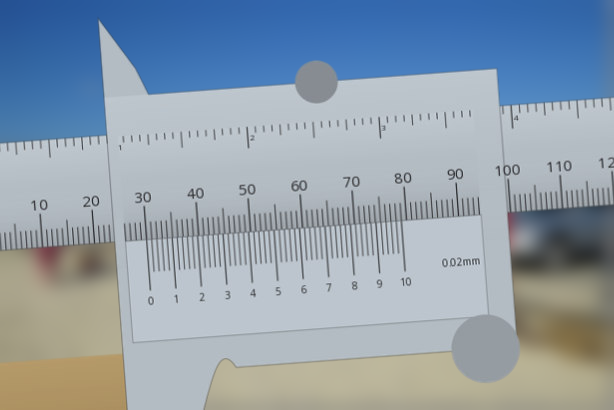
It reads mm 30.0
